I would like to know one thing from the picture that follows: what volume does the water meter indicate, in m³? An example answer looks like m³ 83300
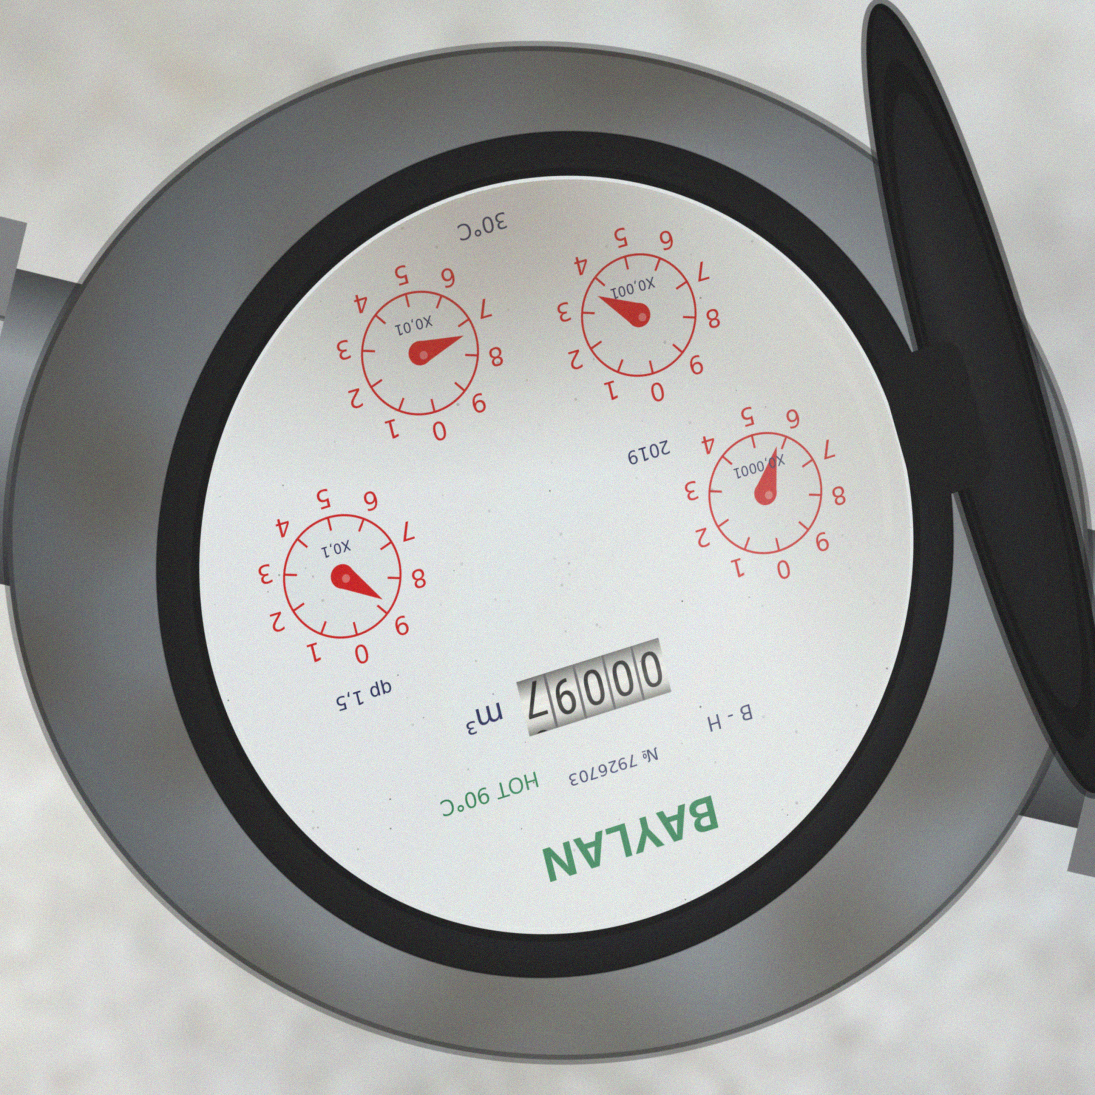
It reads m³ 96.8735
